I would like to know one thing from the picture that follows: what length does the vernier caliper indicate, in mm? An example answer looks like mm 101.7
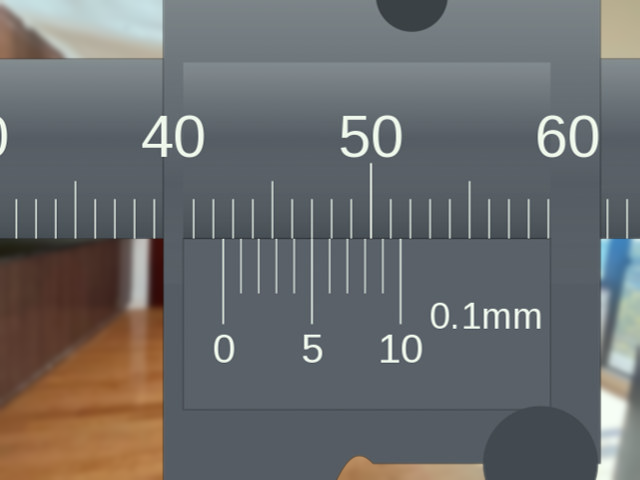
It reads mm 42.5
